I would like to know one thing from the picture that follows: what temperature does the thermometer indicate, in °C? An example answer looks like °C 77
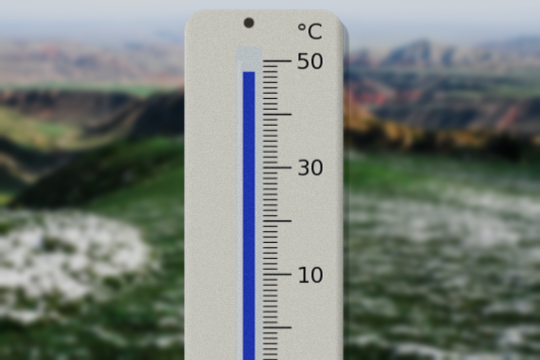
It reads °C 48
